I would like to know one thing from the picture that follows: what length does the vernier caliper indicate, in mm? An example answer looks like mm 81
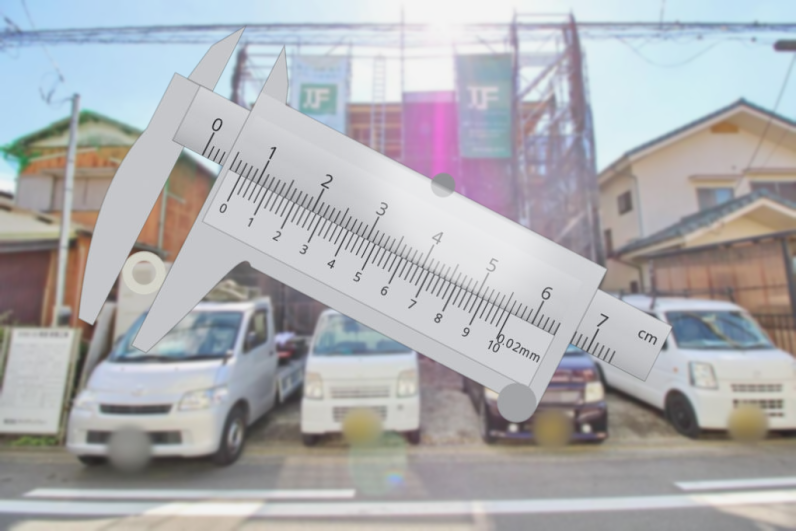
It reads mm 7.0
